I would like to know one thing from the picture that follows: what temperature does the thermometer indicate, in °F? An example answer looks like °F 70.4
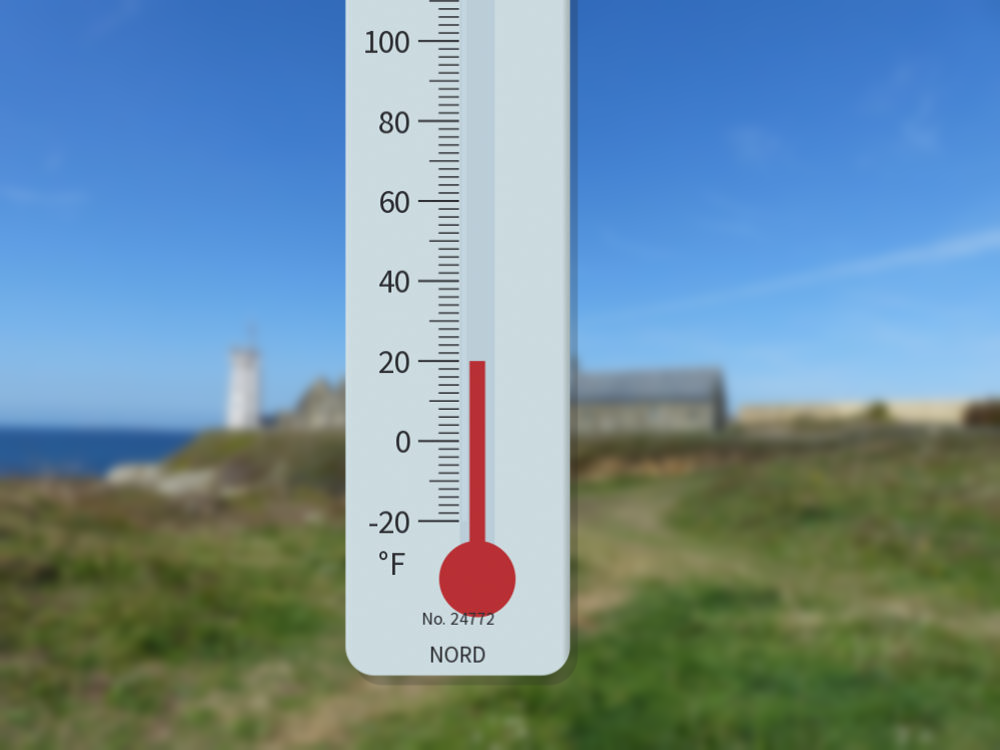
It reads °F 20
